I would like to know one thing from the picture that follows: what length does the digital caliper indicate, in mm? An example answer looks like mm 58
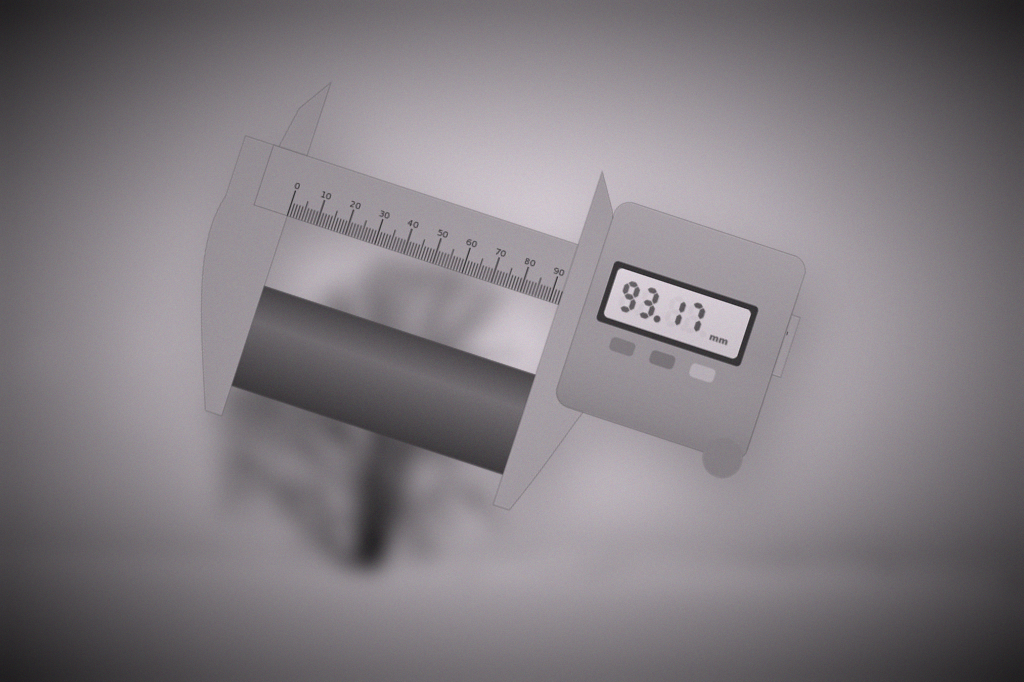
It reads mm 93.17
